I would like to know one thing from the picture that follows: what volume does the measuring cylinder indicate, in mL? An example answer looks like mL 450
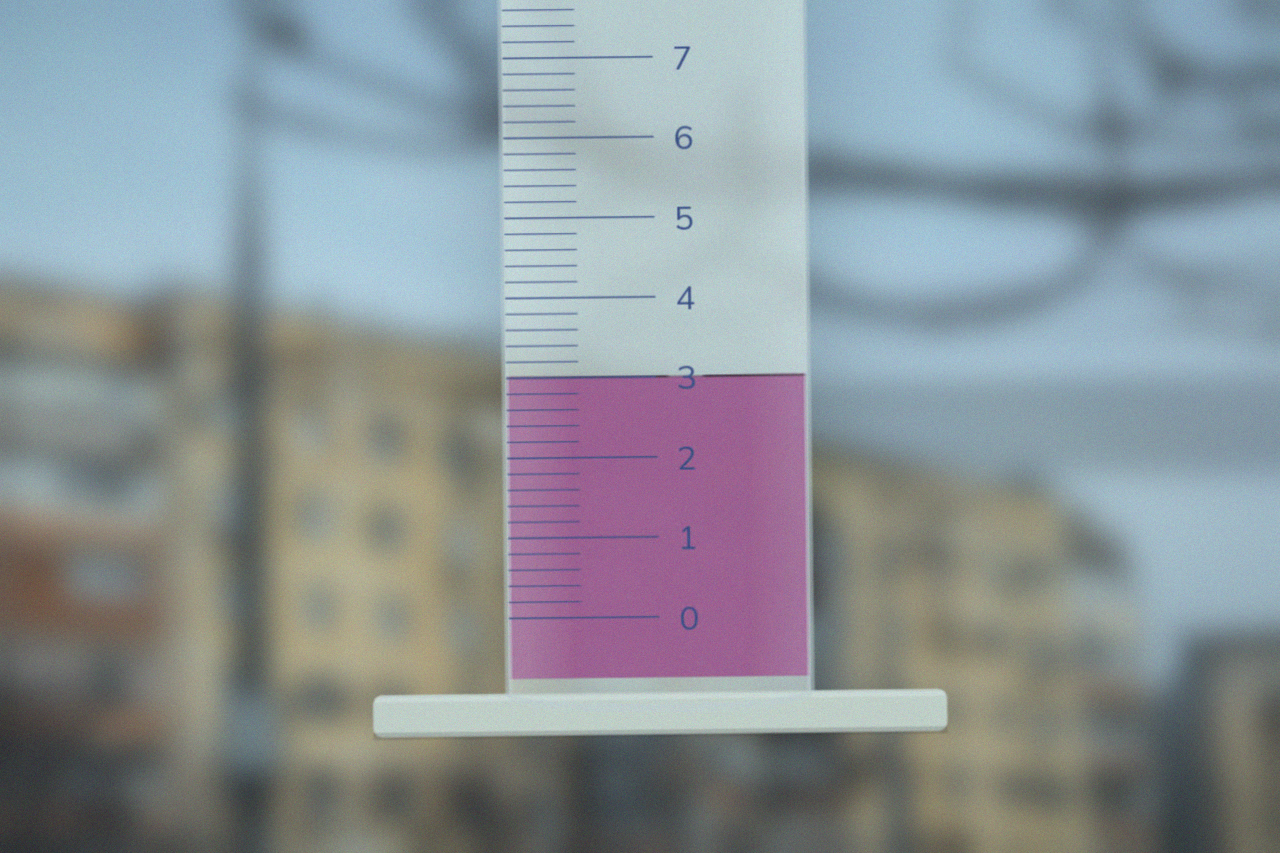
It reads mL 3
